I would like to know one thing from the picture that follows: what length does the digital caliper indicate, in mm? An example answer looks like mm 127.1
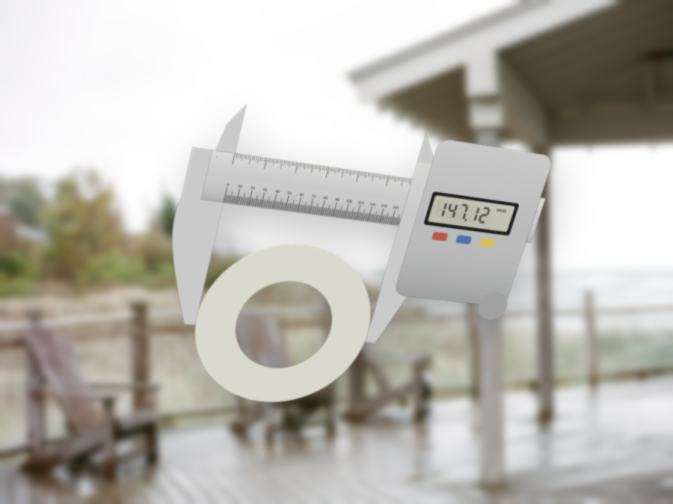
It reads mm 147.12
